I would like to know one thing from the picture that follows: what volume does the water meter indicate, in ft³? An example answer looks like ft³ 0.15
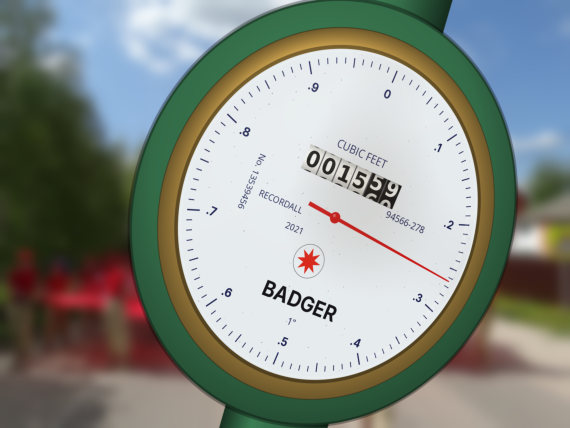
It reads ft³ 1559.26
